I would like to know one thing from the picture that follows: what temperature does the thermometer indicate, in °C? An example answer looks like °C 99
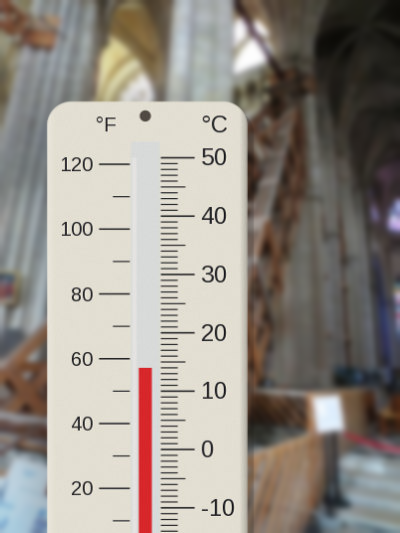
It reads °C 14
